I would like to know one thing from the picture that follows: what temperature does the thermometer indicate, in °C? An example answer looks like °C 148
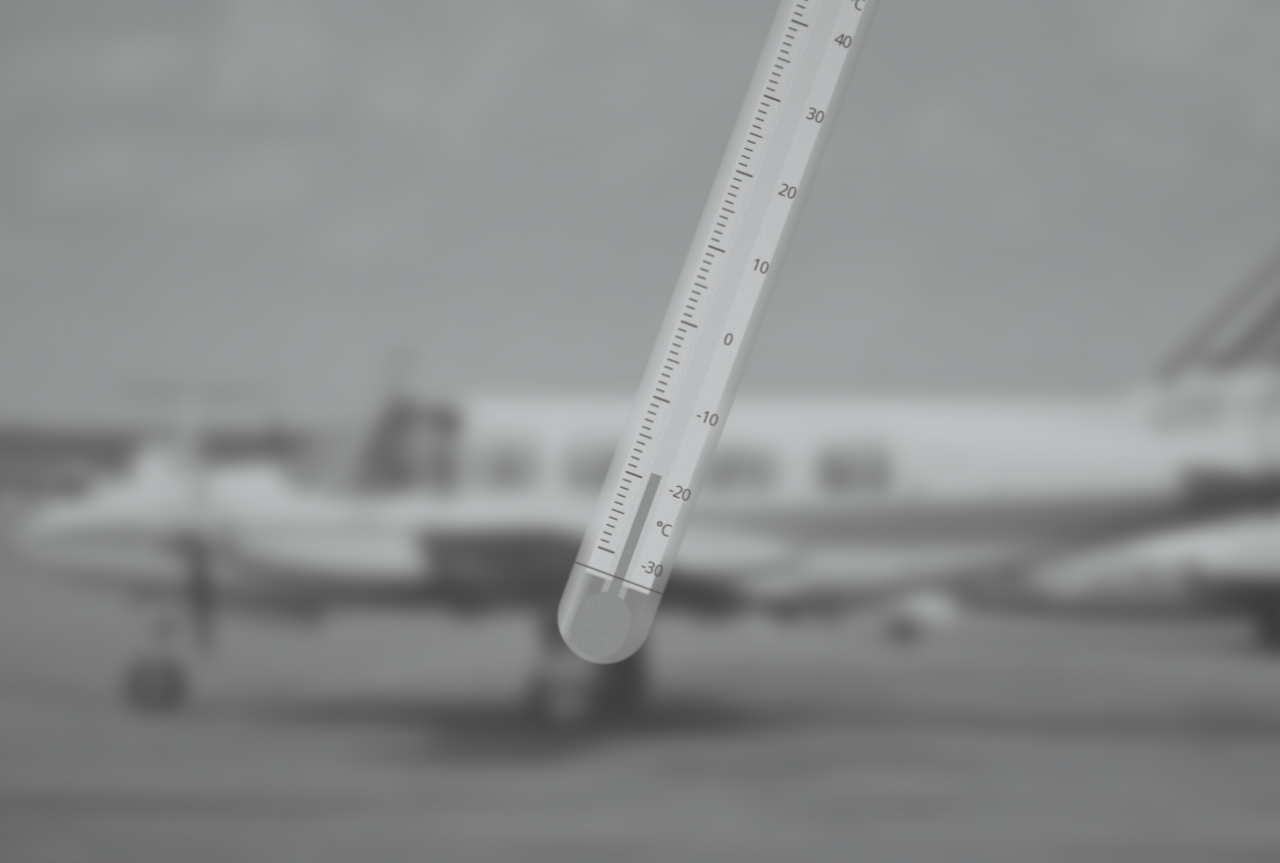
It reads °C -19
